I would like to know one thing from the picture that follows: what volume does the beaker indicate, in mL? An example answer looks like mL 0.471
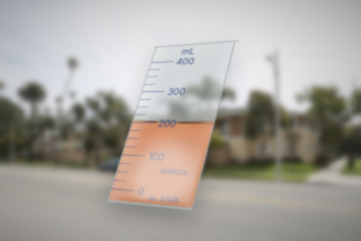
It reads mL 200
